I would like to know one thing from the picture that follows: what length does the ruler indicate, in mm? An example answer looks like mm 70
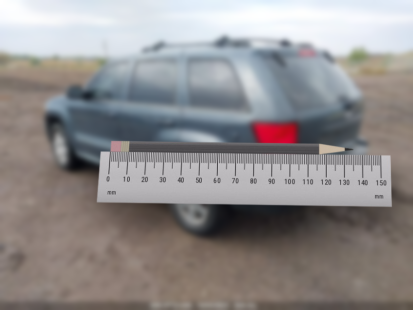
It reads mm 135
